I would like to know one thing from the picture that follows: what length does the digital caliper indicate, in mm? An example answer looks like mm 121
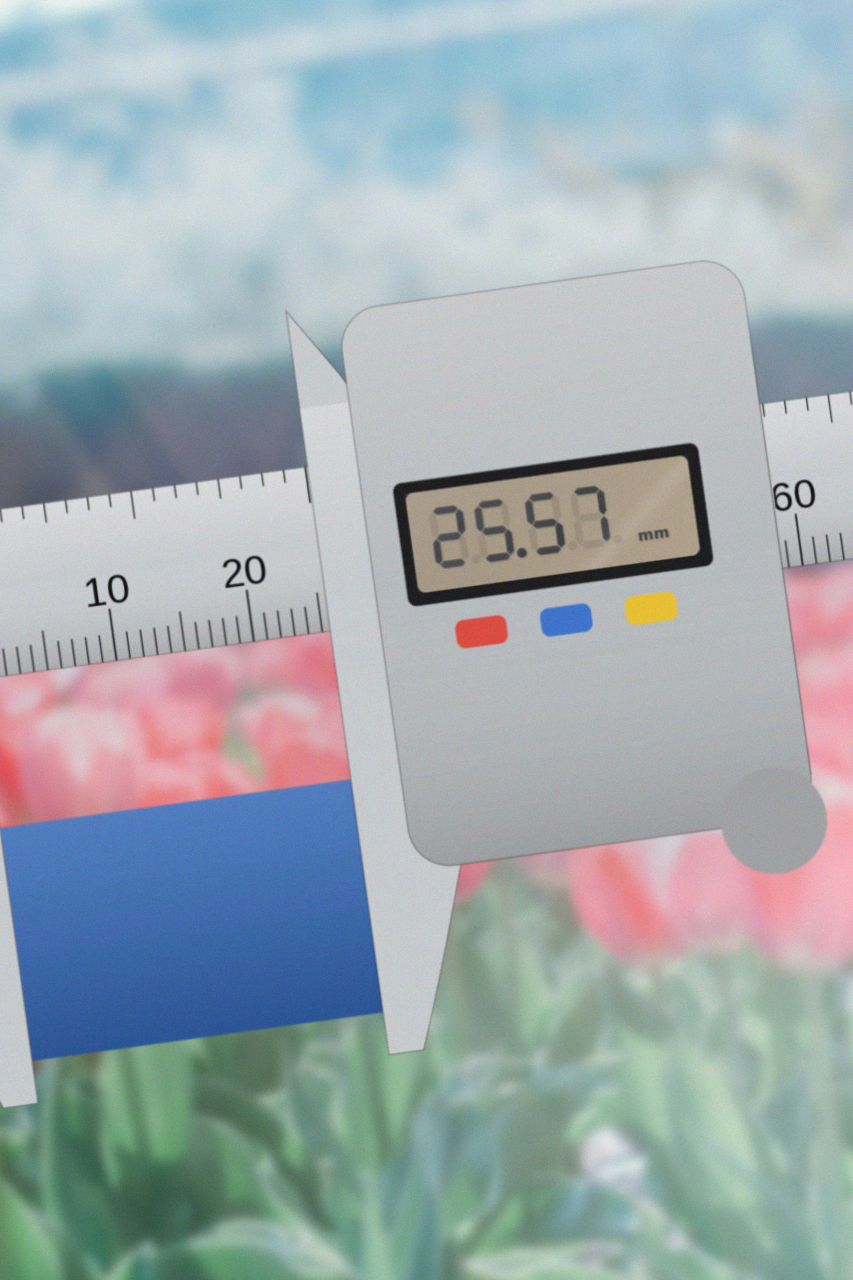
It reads mm 25.57
